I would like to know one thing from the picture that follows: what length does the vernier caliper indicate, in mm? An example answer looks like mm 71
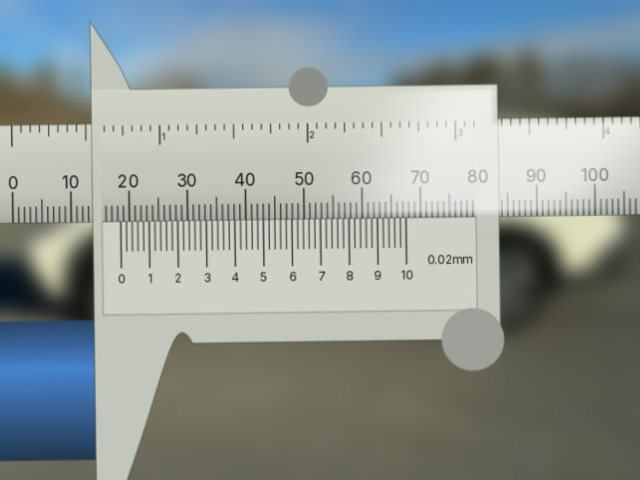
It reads mm 18.5
